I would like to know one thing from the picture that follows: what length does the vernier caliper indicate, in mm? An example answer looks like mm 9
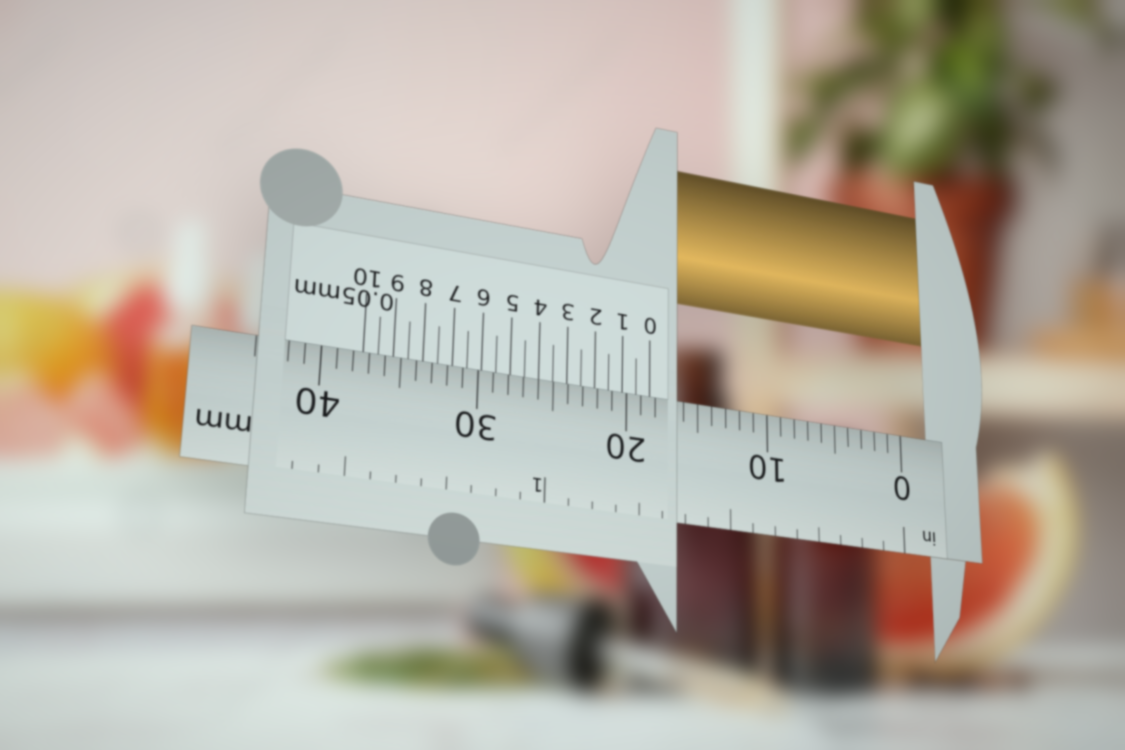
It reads mm 18.4
